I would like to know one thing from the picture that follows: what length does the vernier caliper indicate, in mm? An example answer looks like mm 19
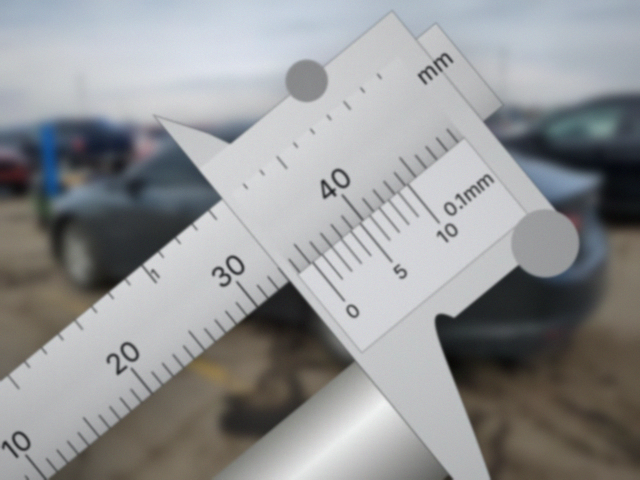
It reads mm 35.2
